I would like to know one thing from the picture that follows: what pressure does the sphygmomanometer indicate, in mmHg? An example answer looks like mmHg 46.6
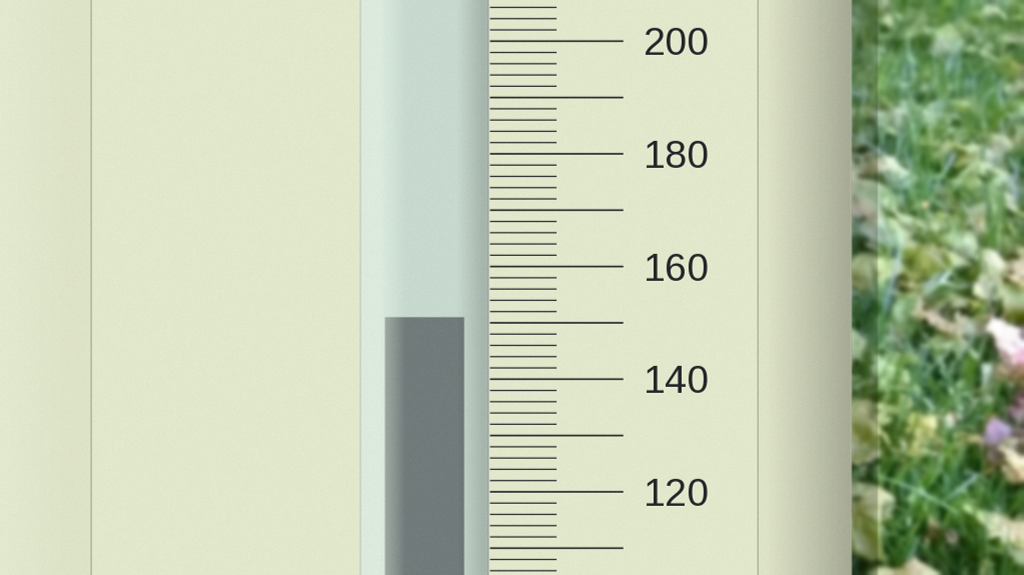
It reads mmHg 151
